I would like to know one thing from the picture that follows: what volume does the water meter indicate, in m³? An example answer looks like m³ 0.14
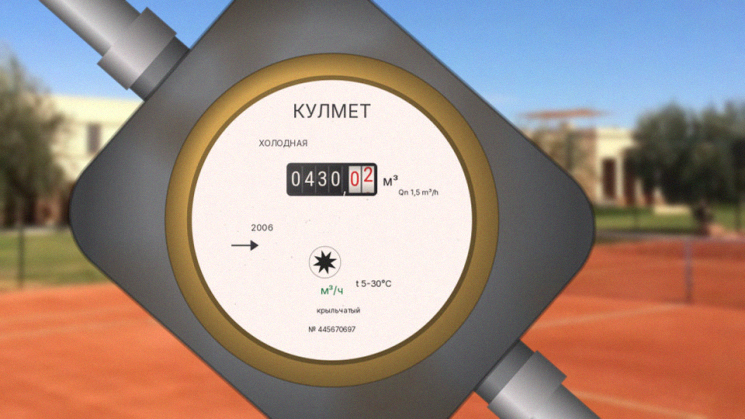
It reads m³ 430.02
